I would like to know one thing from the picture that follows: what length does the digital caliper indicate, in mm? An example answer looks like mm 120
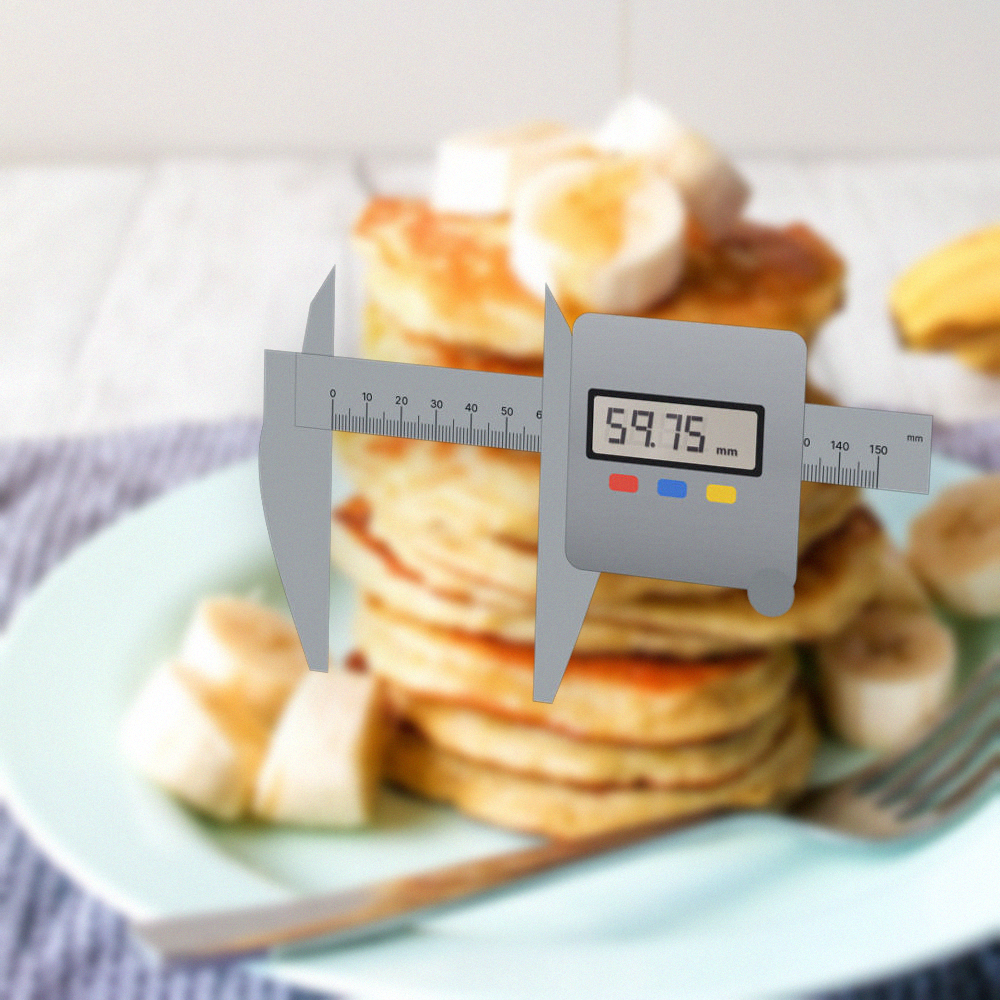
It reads mm 59.75
